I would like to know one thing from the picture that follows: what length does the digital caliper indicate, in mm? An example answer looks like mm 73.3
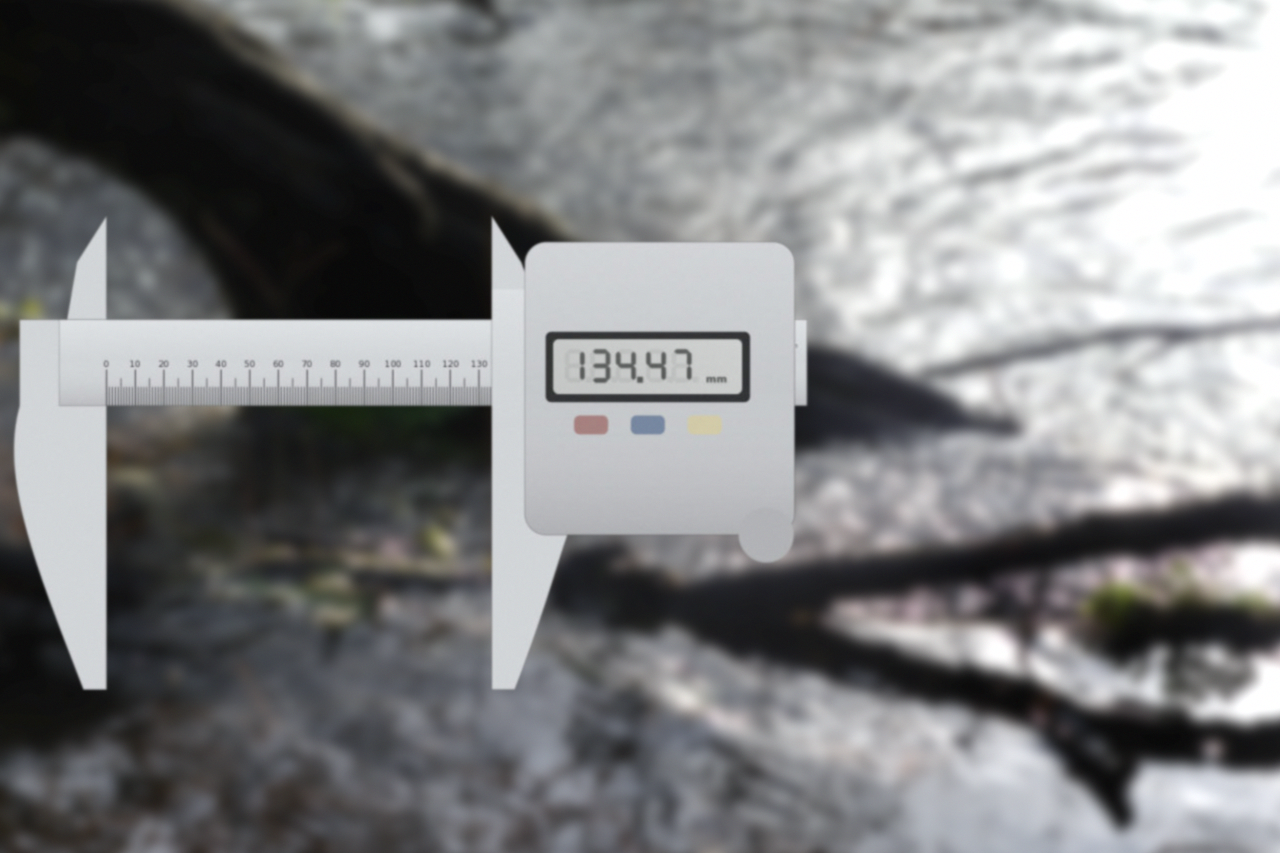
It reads mm 134.47
